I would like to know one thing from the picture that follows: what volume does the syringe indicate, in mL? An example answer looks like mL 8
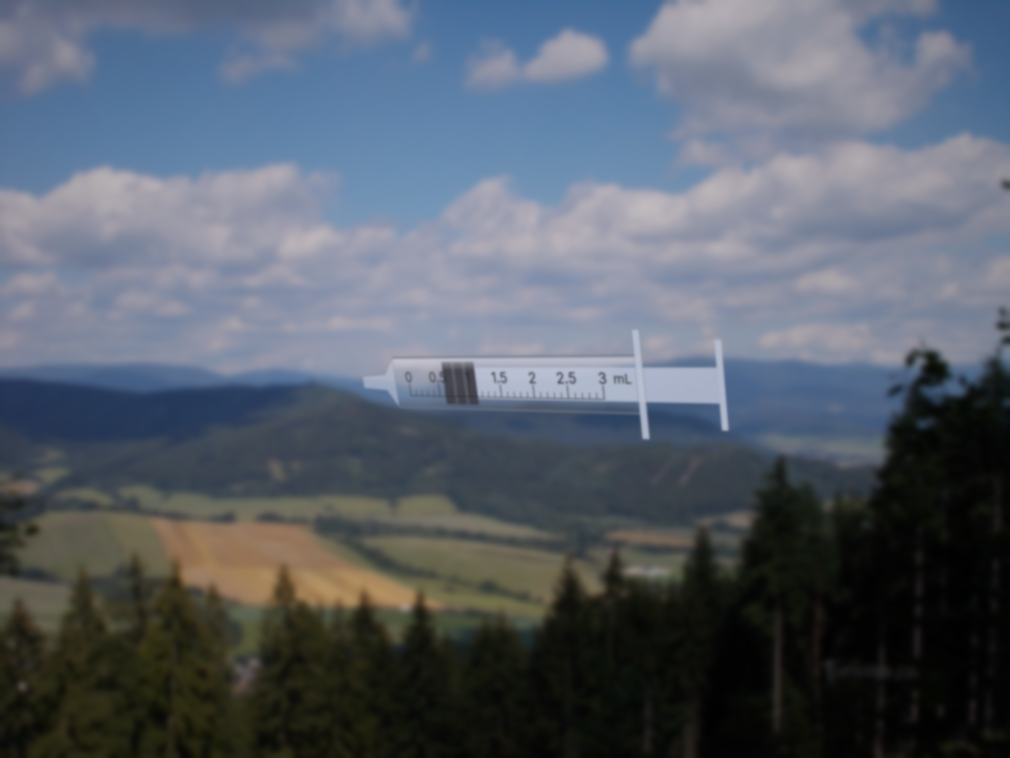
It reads mL 0.6
